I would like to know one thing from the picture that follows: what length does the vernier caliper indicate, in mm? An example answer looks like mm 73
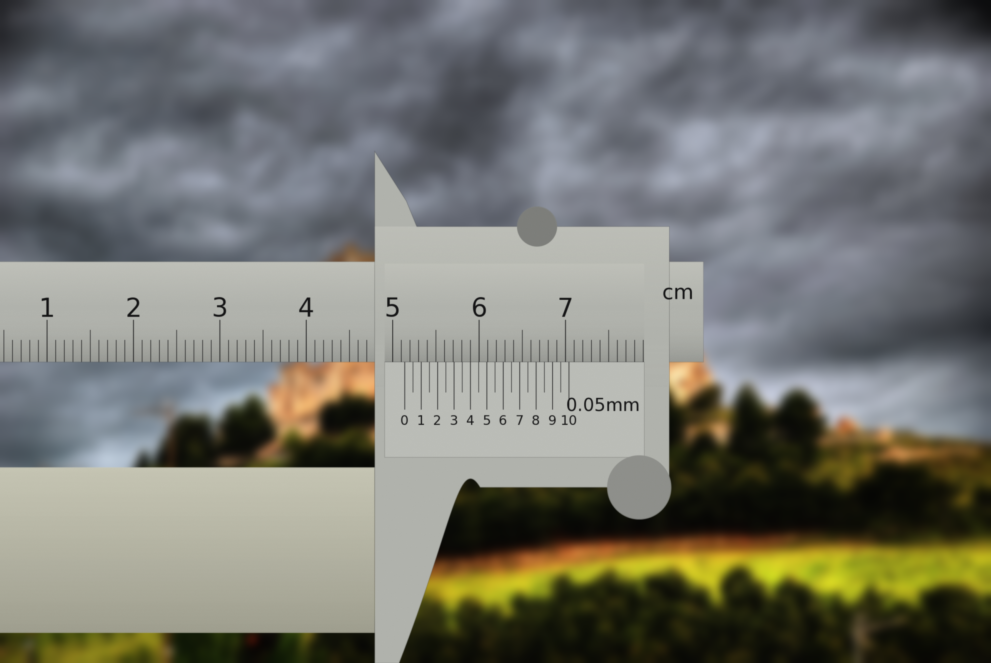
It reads mm 51.4
